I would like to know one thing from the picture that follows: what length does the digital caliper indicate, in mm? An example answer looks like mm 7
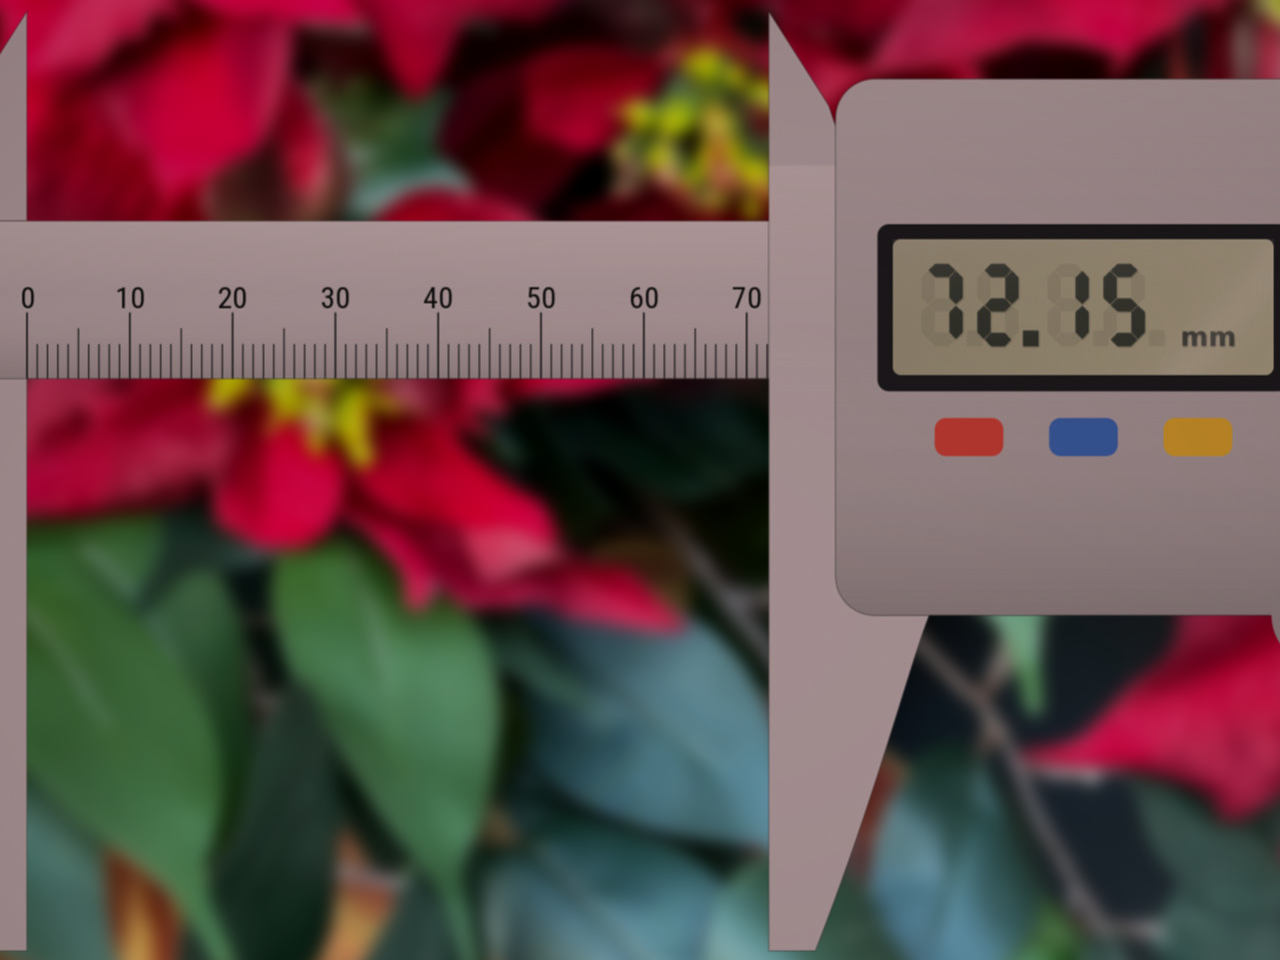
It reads mm 72.15
